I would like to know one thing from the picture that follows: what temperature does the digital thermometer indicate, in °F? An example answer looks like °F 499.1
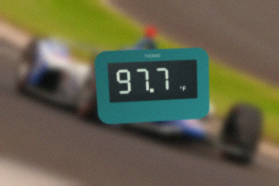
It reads °F 97.7
